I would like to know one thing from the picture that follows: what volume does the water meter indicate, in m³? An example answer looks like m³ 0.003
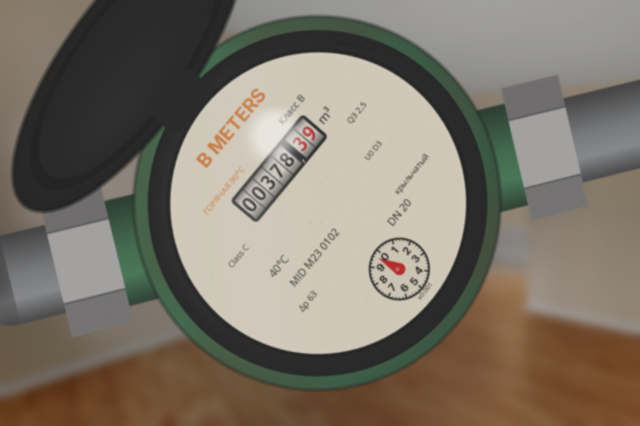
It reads m³ 378.389
